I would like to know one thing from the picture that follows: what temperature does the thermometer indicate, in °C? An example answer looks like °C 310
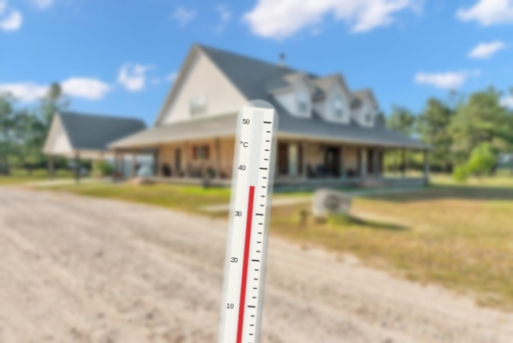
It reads °C 36
